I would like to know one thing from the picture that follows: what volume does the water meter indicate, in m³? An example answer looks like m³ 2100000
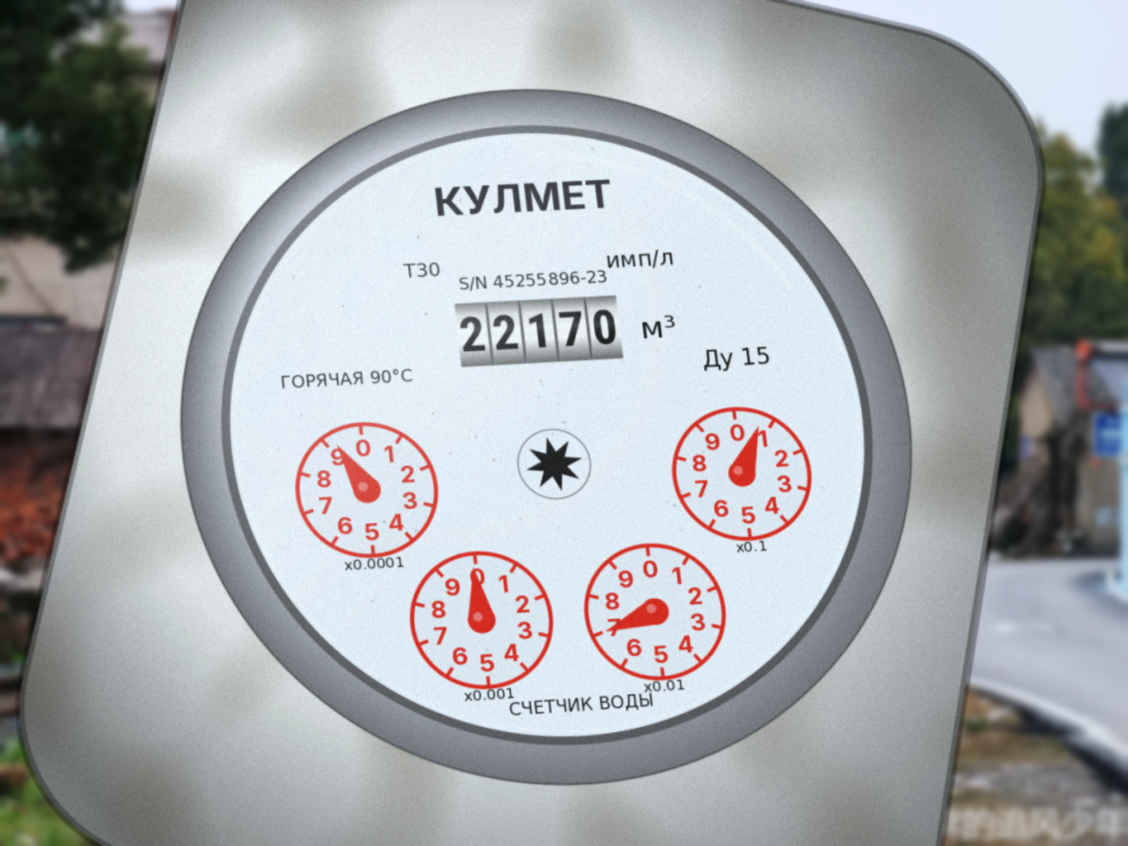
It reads m³ 22170.0699
